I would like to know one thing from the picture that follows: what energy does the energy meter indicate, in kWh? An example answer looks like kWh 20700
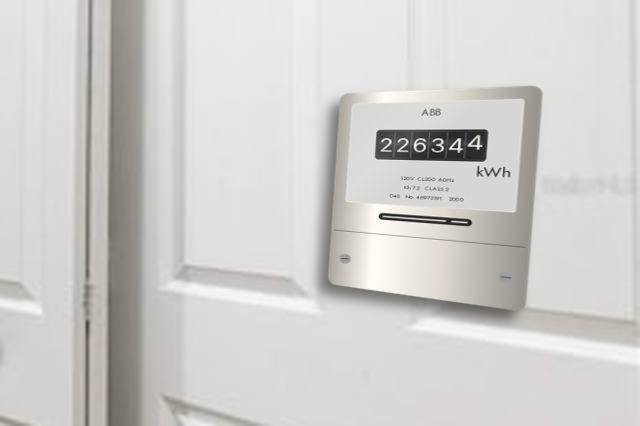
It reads kWh 226344
